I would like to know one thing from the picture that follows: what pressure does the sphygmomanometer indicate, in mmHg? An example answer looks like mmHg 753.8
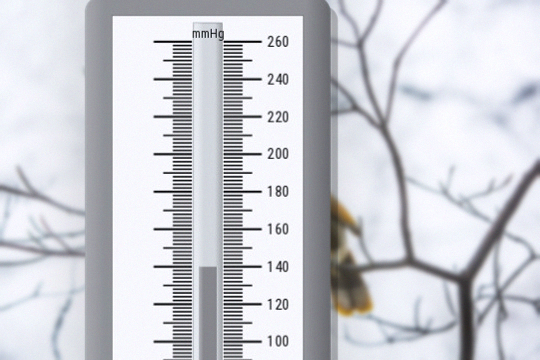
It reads mmHg 140
